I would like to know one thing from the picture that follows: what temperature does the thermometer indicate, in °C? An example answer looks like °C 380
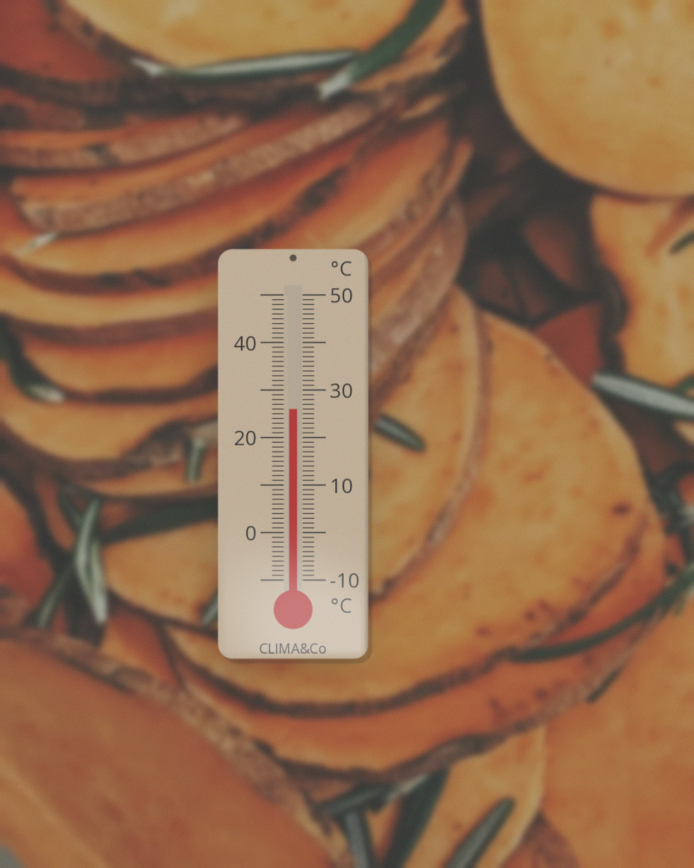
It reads °C 26
